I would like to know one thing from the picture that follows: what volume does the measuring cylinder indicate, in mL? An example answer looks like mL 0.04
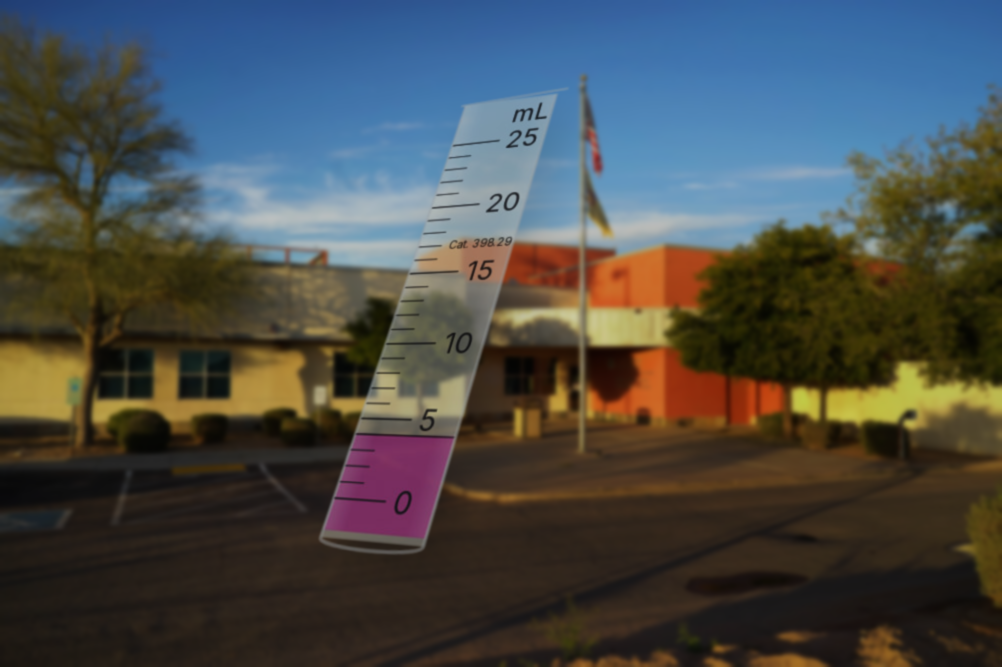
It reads mL 4
